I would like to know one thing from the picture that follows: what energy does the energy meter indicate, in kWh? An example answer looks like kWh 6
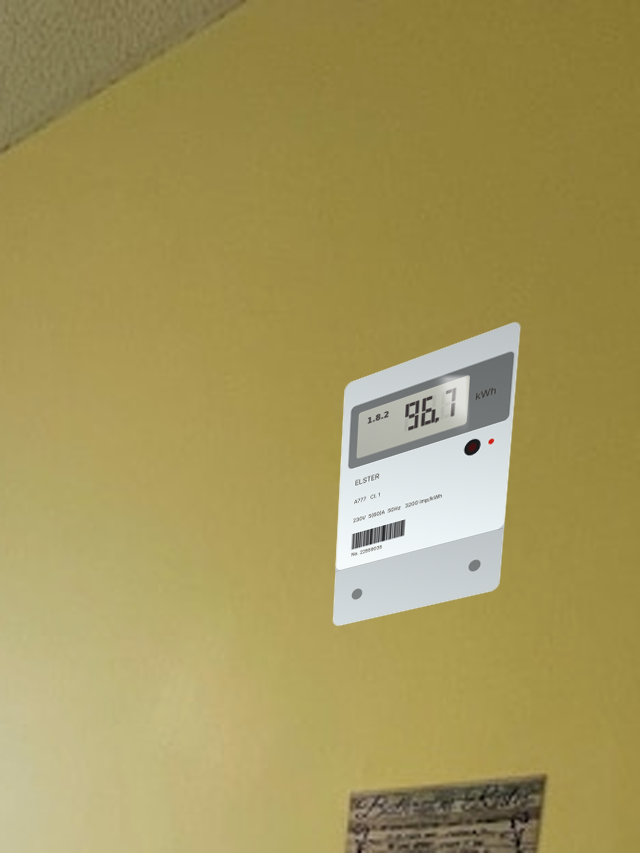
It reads kWh 96.7
